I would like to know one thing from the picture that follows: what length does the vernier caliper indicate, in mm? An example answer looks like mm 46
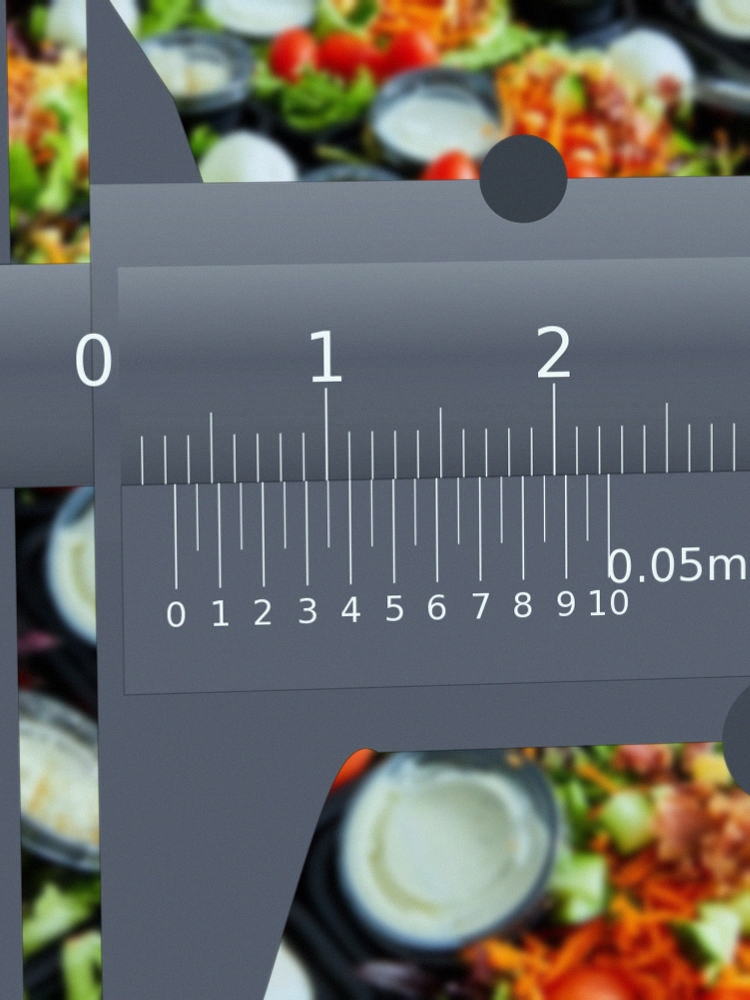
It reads mm 3.4
